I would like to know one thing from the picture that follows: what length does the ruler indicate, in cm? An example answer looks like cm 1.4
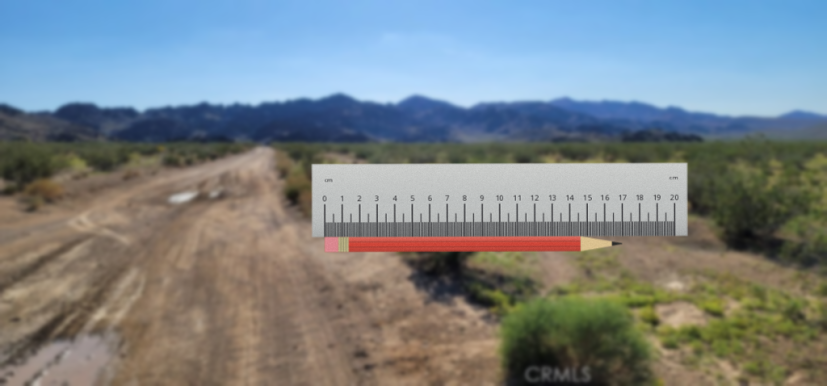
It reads cm 17
